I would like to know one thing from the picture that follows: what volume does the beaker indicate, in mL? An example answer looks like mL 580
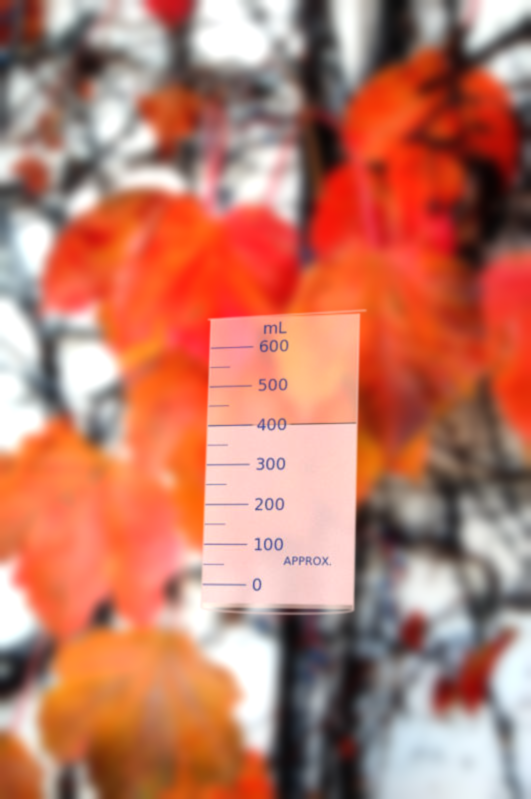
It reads mL 400
